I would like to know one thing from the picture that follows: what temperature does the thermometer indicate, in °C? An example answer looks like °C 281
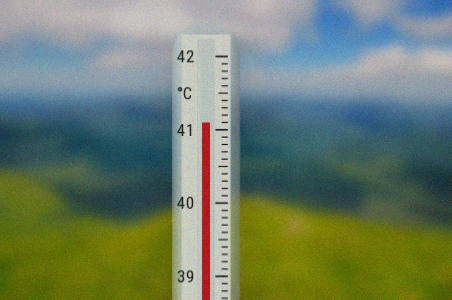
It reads °C 41.1
